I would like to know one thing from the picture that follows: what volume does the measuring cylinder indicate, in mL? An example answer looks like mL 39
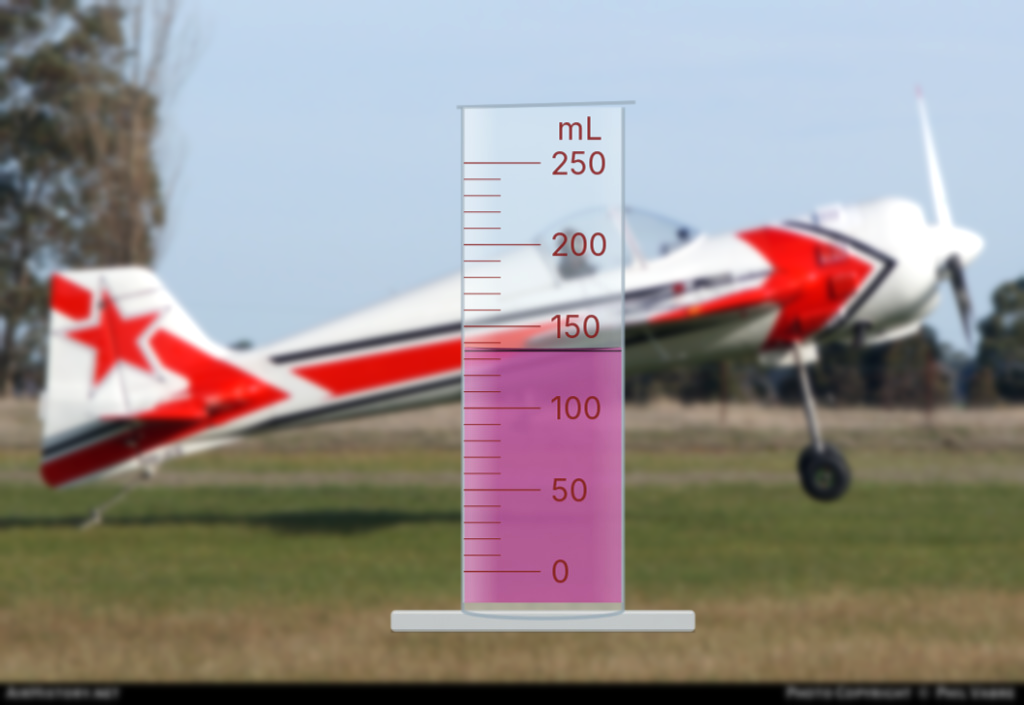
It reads mL 135
